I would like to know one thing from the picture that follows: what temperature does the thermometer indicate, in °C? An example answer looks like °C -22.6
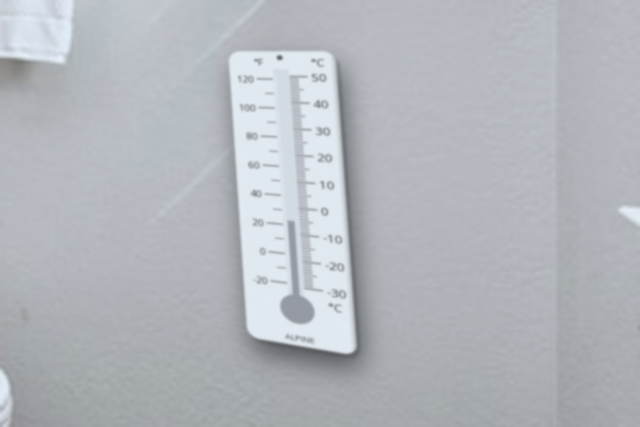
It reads °C -5
